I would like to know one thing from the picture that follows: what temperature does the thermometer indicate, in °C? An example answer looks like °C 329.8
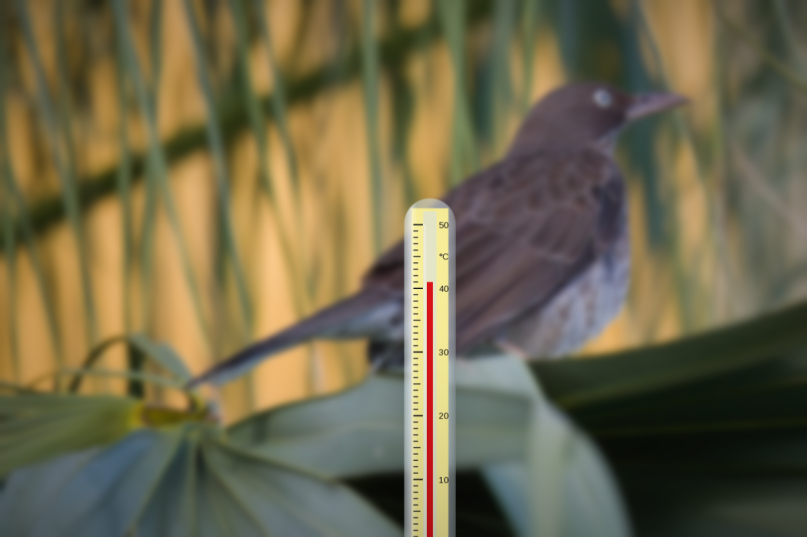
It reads °C 41
